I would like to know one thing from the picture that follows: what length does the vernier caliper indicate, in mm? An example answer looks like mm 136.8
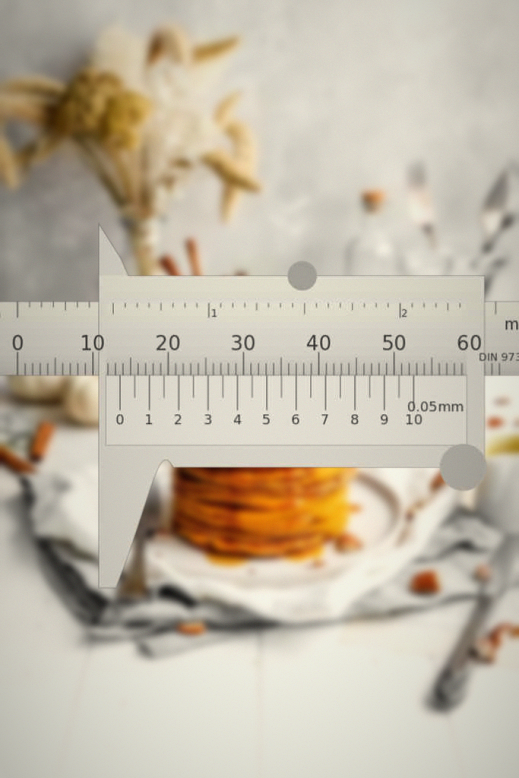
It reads mm 13.6
